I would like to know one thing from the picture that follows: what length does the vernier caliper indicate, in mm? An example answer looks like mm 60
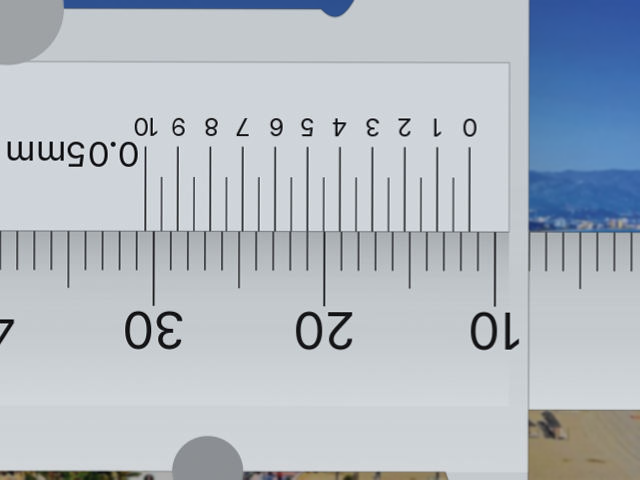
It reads mm 11.5
